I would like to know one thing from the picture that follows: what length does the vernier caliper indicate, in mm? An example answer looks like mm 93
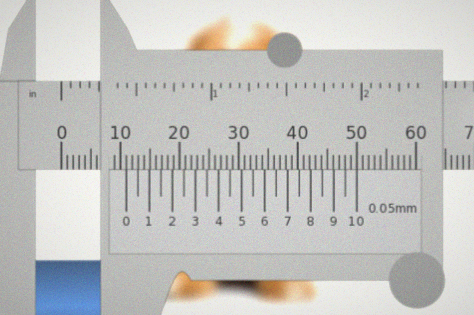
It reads mm 11.0
